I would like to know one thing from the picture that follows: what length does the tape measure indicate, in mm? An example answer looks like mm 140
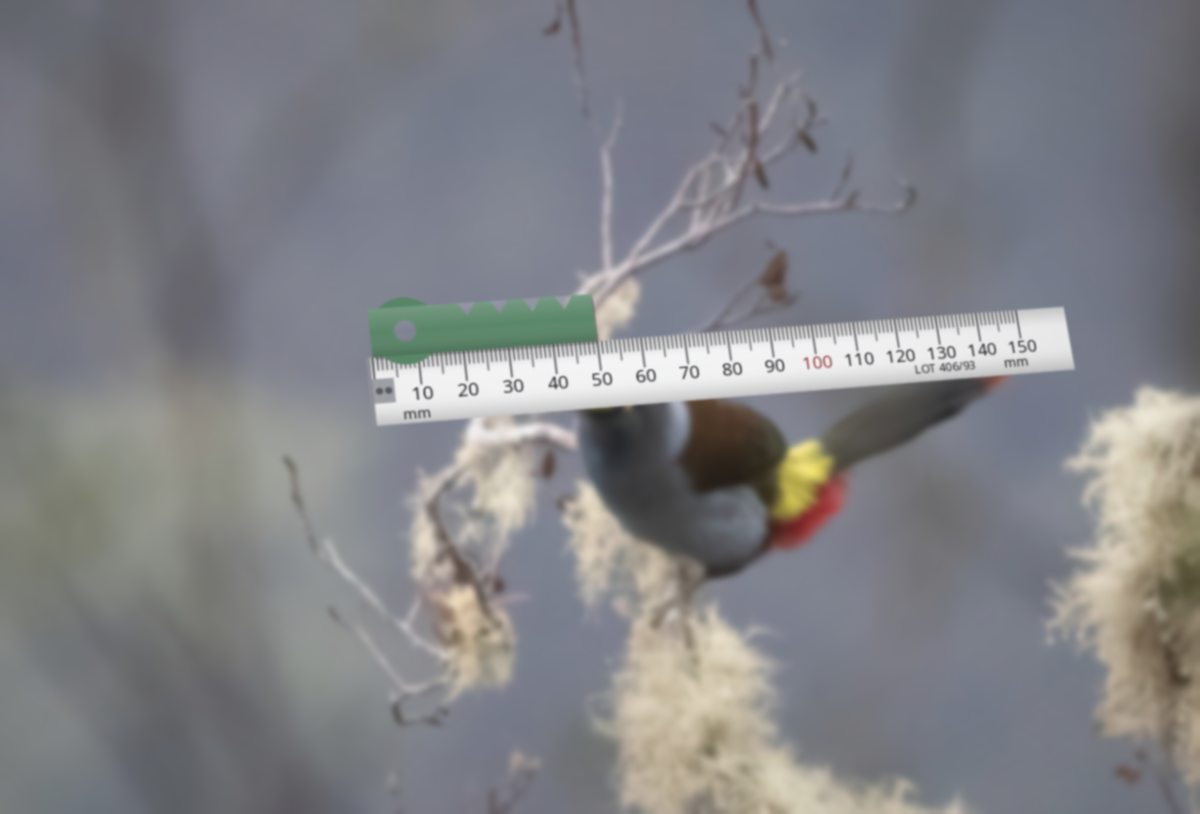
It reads mm 50
